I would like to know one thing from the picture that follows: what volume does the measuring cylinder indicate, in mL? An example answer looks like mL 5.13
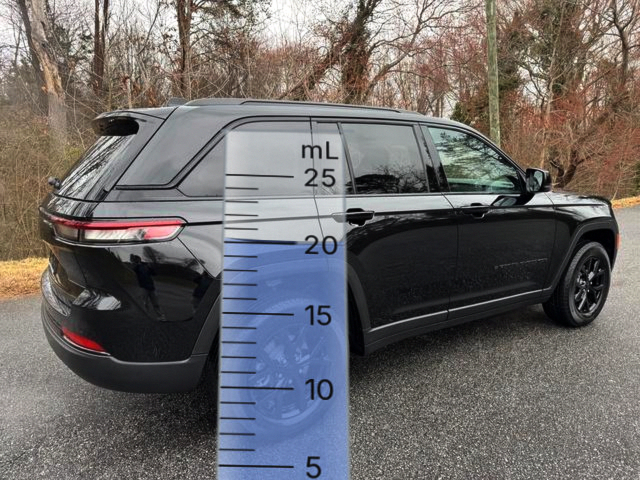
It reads mL 20
